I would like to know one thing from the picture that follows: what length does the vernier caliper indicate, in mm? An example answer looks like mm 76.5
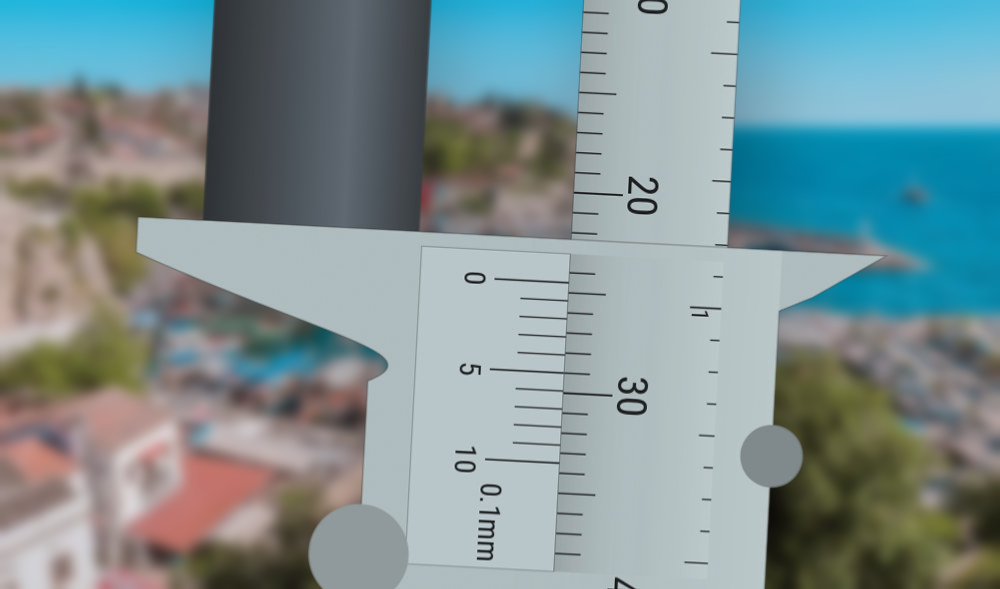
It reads mm 24.5
